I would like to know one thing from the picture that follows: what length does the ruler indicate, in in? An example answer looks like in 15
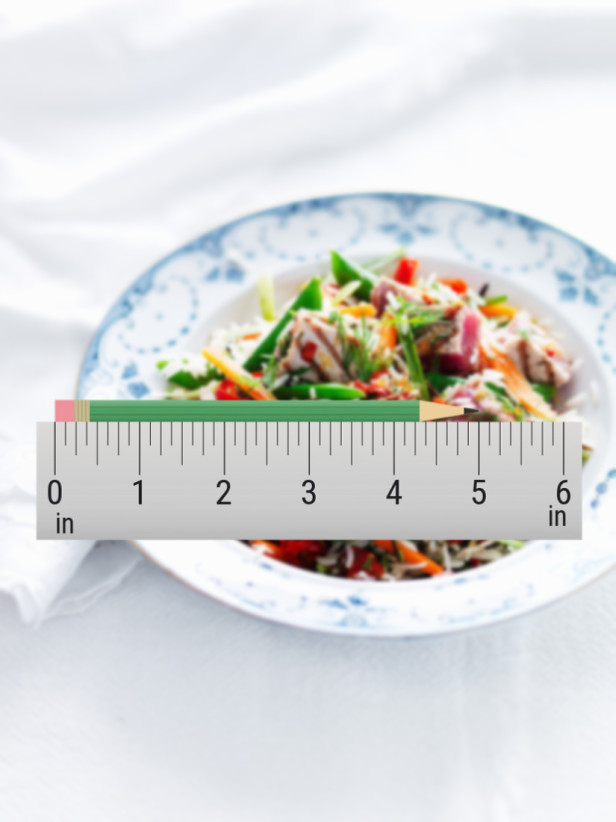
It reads in 5
